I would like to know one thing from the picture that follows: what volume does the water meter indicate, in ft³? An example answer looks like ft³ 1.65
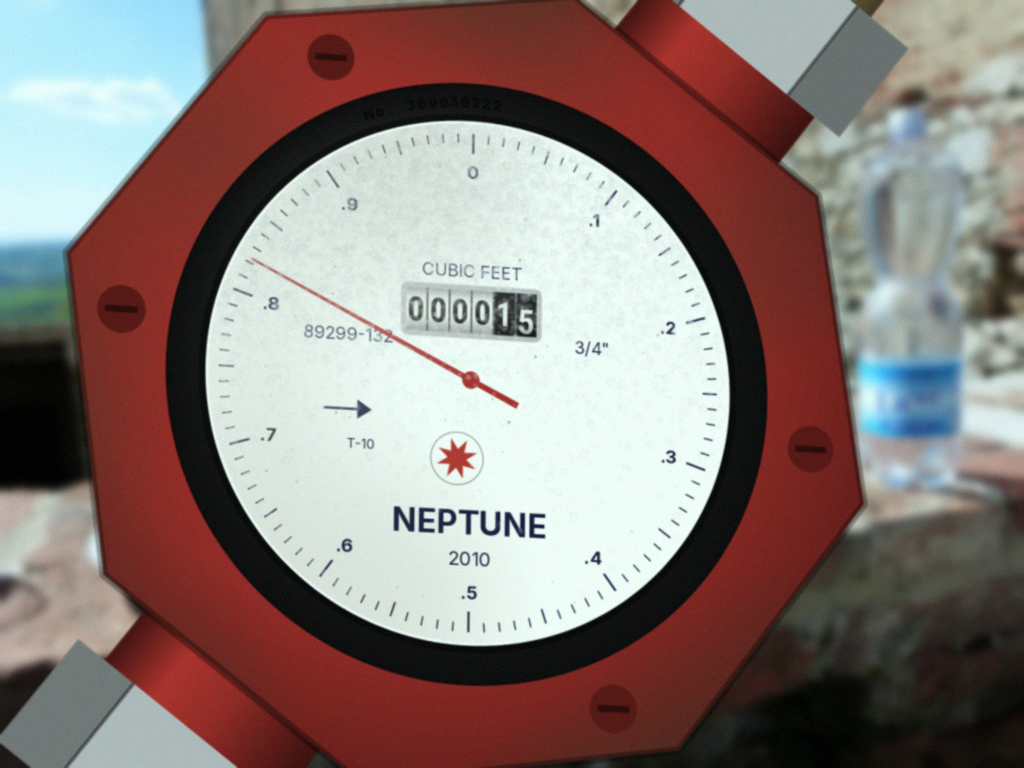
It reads ft³ 14.82
